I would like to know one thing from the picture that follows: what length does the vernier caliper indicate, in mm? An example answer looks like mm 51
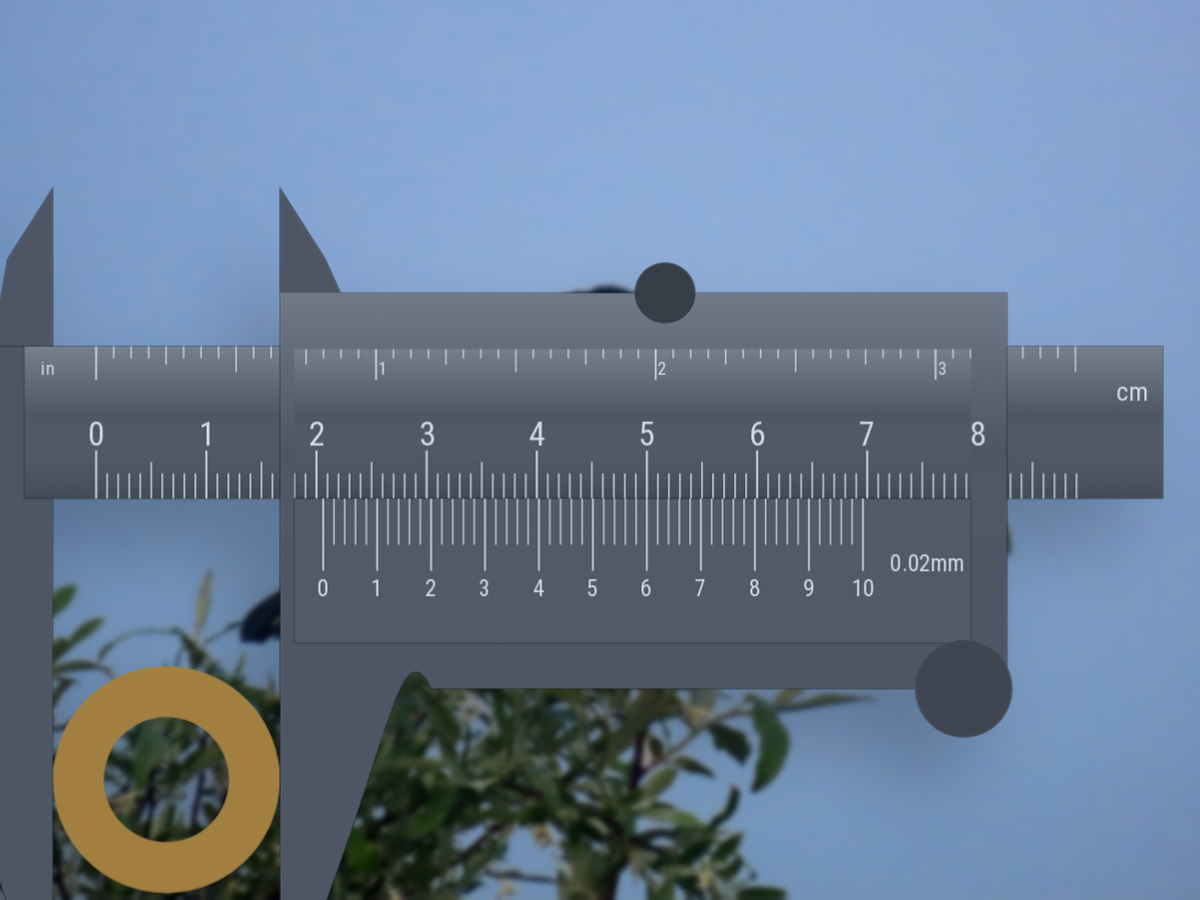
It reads mm 20.6
